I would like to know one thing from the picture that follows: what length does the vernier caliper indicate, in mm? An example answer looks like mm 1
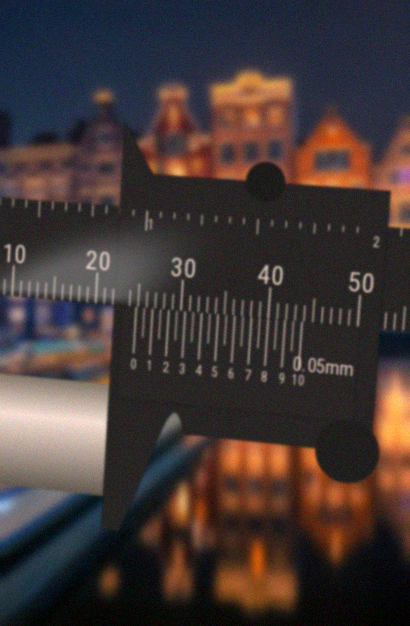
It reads mm 24.8
